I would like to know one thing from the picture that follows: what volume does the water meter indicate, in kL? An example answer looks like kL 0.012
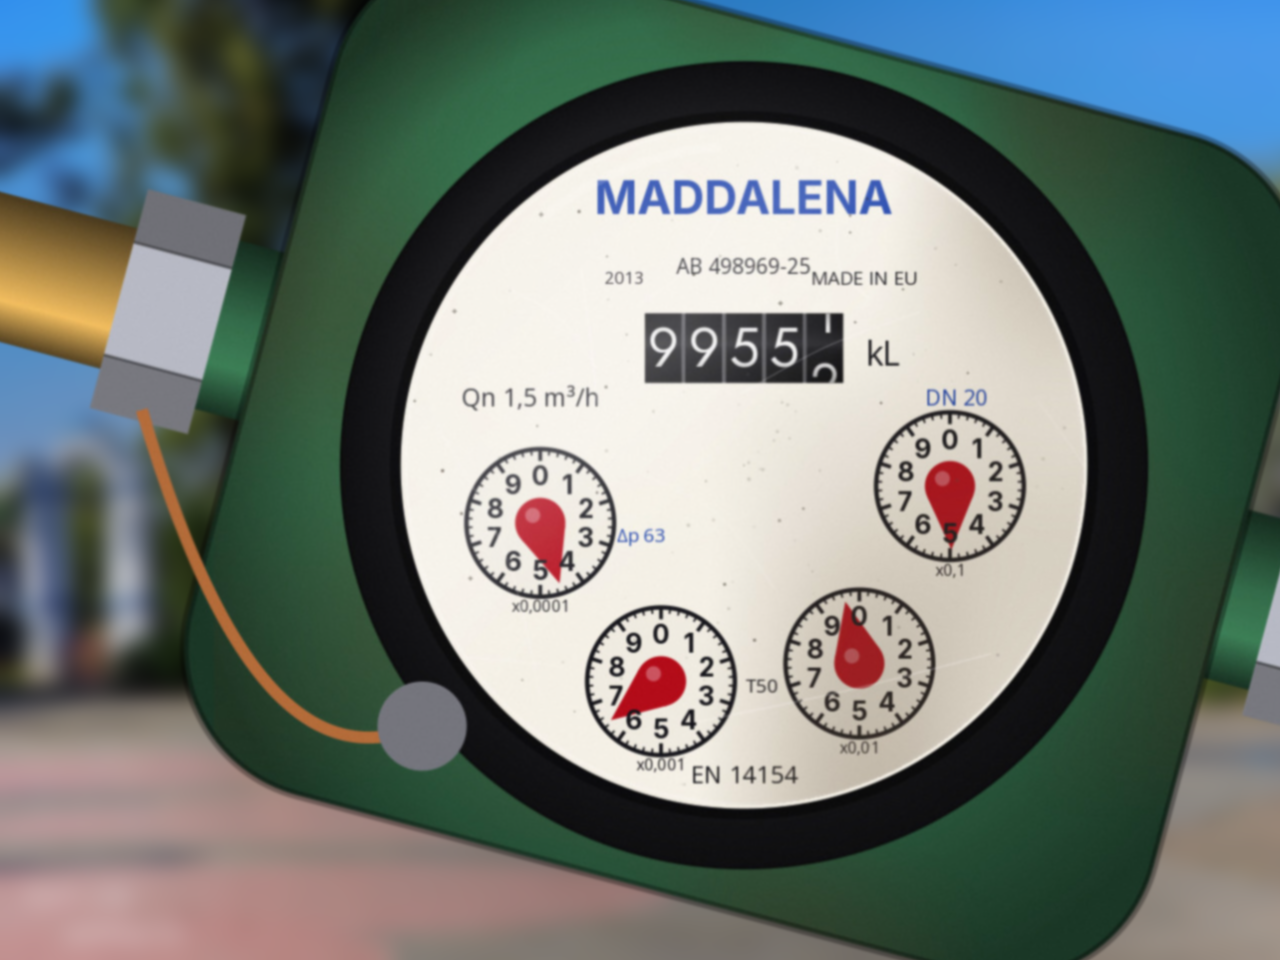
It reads kL 99551.4964
